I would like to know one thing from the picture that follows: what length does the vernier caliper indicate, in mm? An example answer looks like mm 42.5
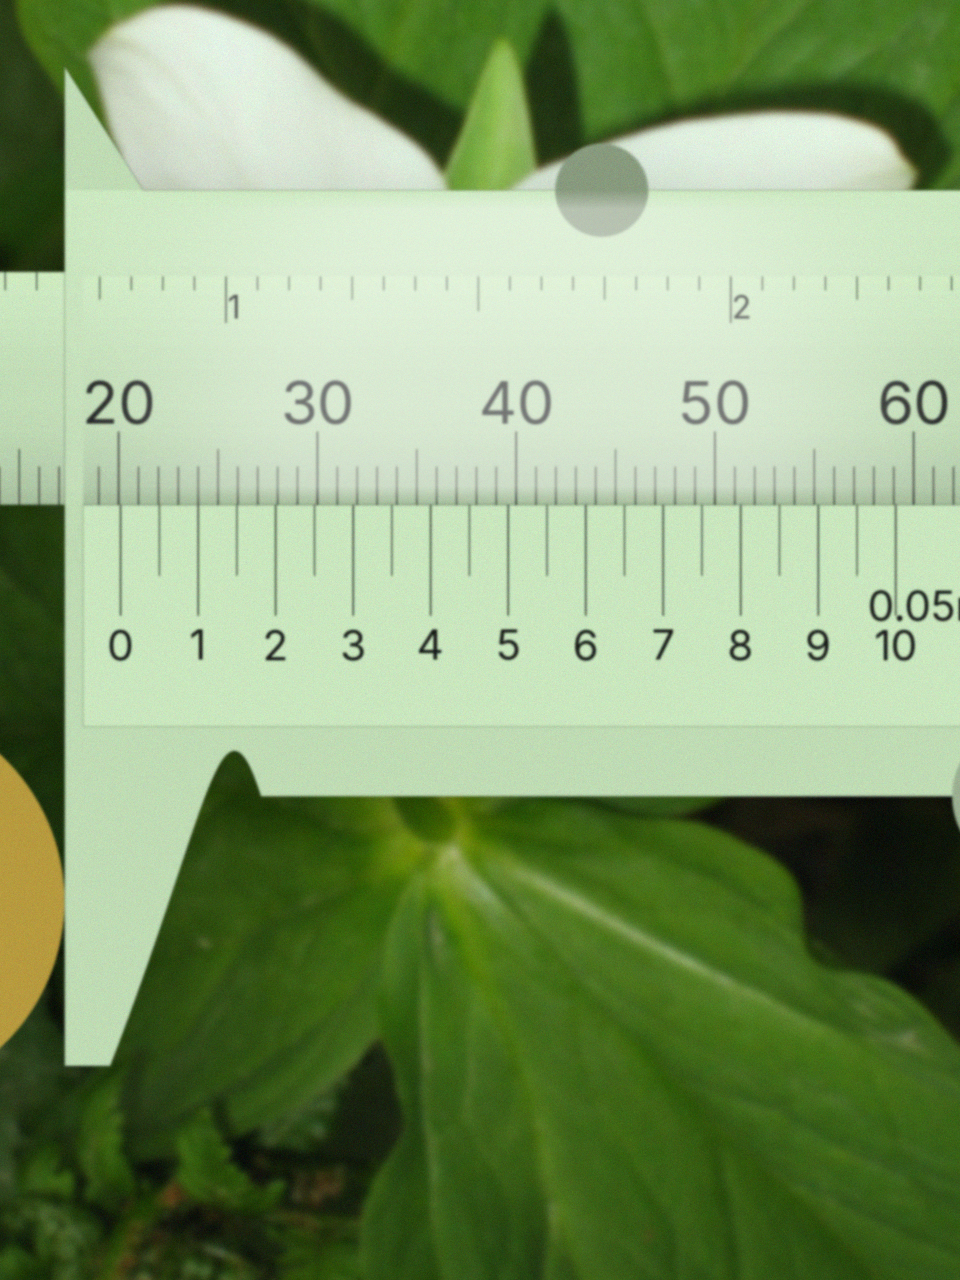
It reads mm 20.1
